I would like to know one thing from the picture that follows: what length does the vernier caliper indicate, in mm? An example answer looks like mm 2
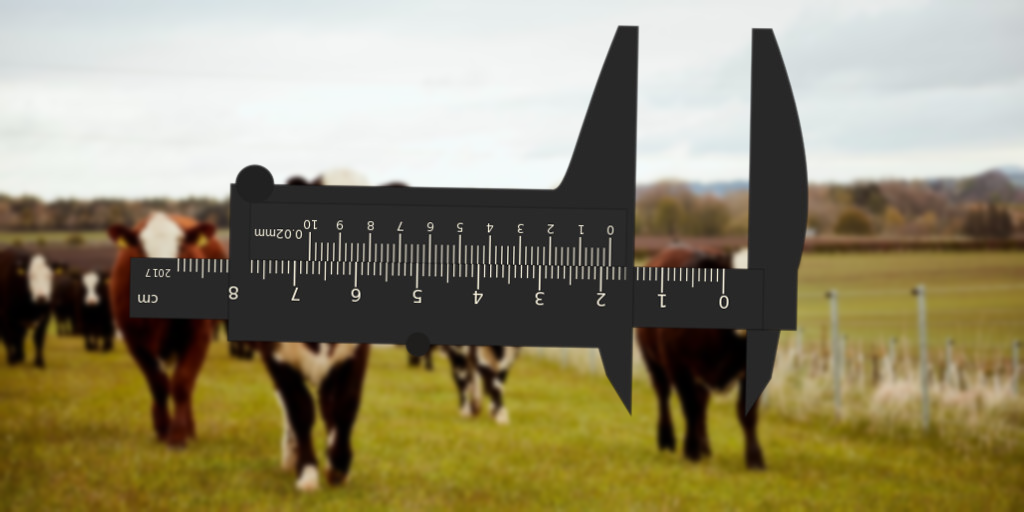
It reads mm 18.6
